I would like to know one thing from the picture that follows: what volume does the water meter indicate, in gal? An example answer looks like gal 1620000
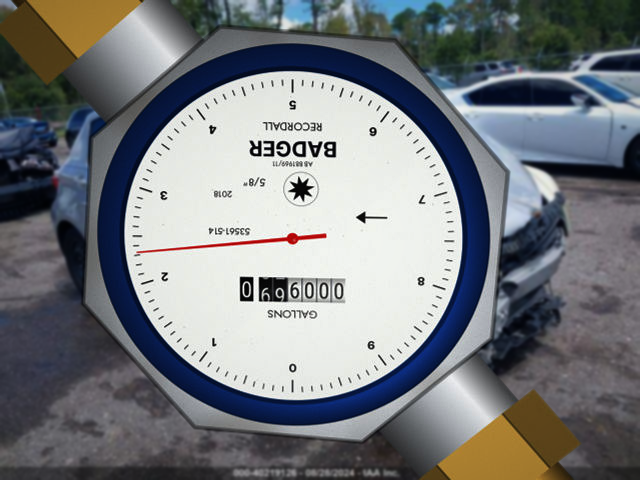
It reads gal 9692.3
